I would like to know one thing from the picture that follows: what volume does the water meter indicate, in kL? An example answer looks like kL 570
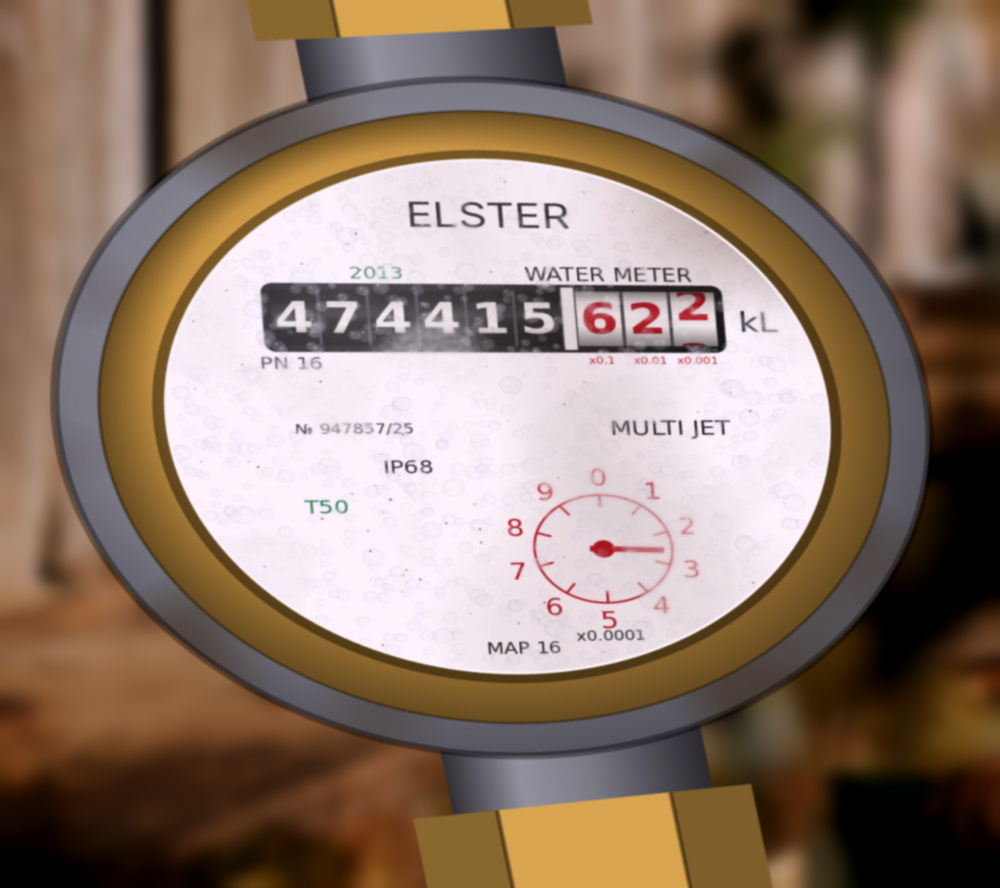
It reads kL 474415.6222
